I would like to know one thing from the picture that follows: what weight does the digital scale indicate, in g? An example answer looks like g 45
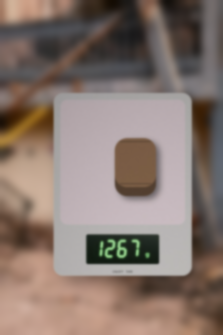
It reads g 1267
